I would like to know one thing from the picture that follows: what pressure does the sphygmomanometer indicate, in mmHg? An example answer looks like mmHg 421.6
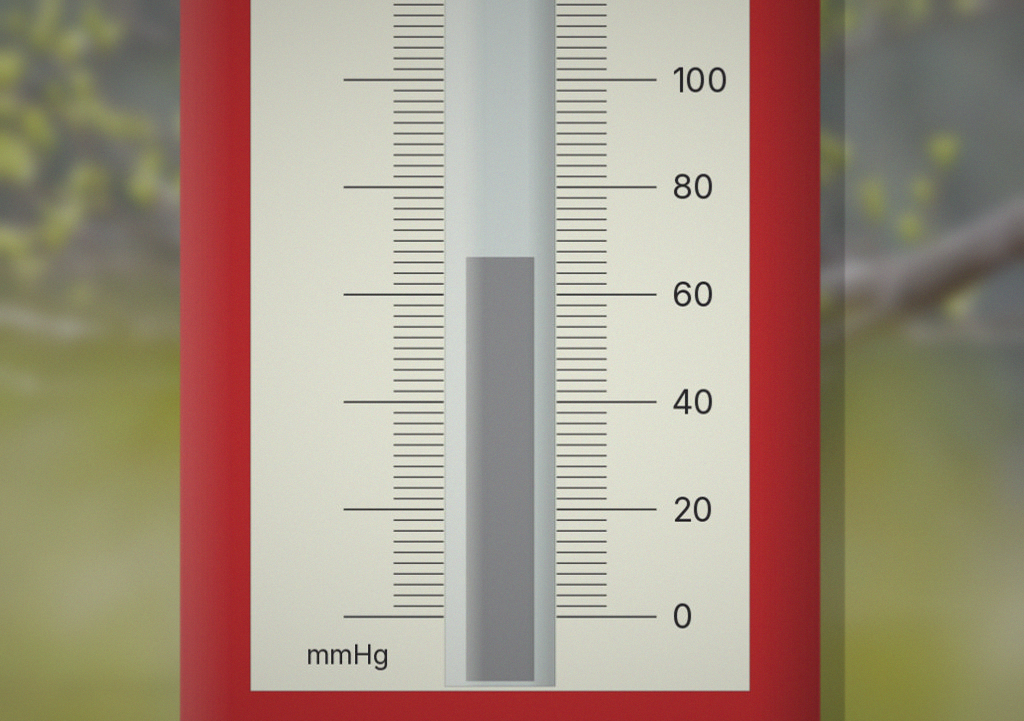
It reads mmHg 67
